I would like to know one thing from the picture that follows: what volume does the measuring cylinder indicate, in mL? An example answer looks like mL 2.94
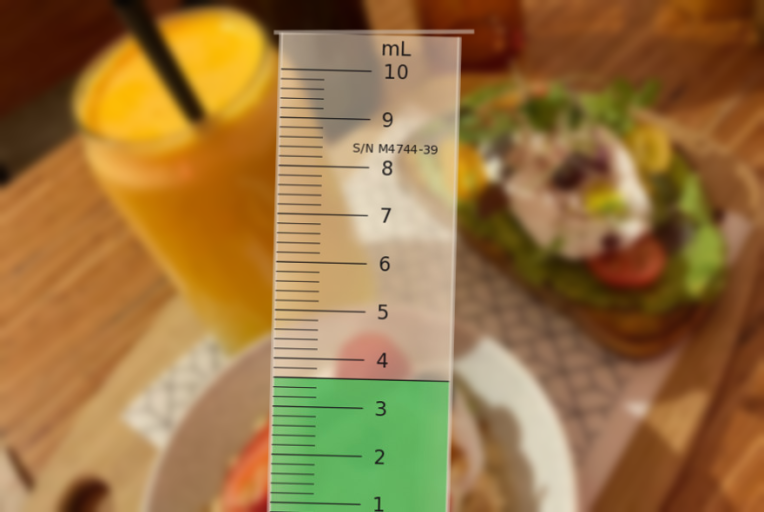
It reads mL 3.6
